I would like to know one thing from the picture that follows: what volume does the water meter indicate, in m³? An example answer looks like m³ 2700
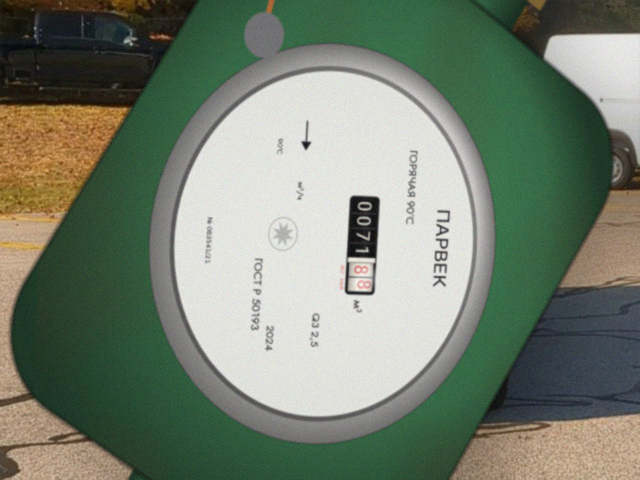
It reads m³ 71.88
